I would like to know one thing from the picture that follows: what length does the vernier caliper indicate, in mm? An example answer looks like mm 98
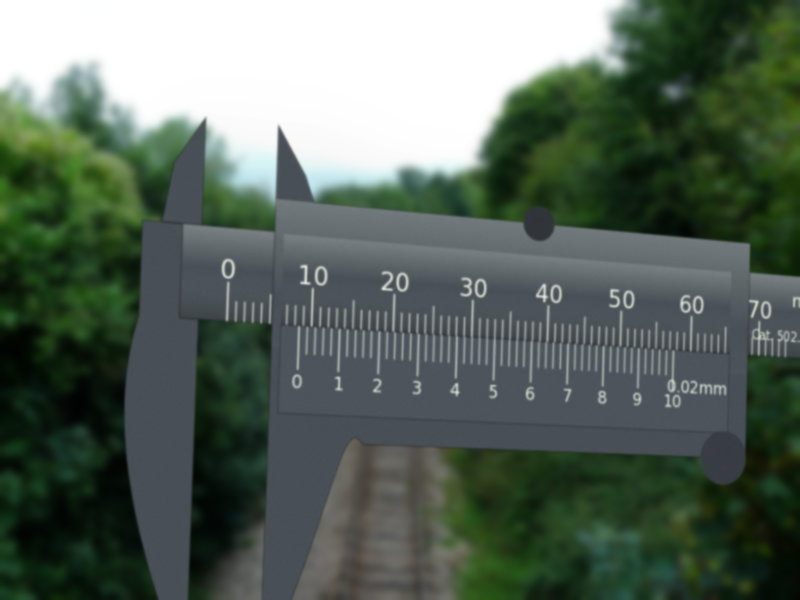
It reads mm 8.5
